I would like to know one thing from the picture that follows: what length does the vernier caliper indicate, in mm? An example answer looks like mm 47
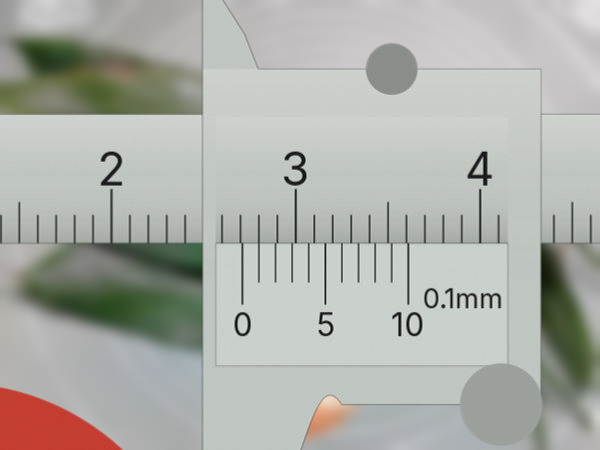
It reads mm 27.1
